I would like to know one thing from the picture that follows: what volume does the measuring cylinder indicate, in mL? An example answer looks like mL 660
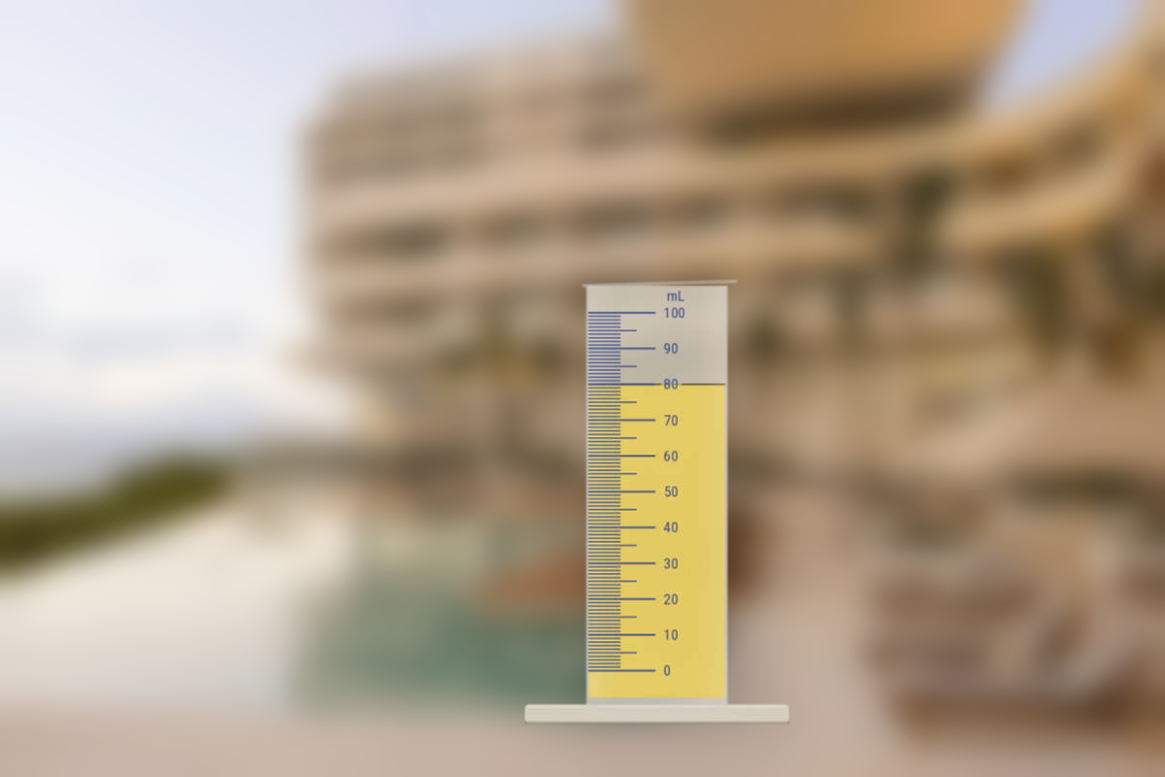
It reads mL 80
